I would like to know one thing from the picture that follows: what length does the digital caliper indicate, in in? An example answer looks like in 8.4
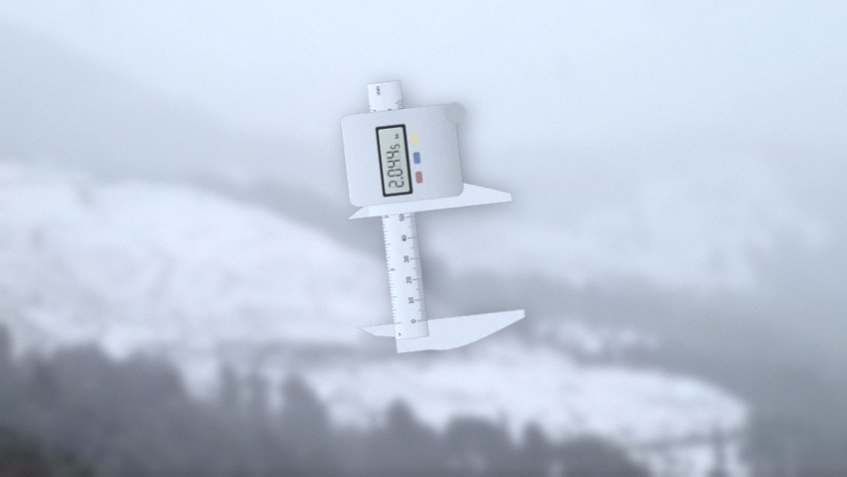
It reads in 2.0445
